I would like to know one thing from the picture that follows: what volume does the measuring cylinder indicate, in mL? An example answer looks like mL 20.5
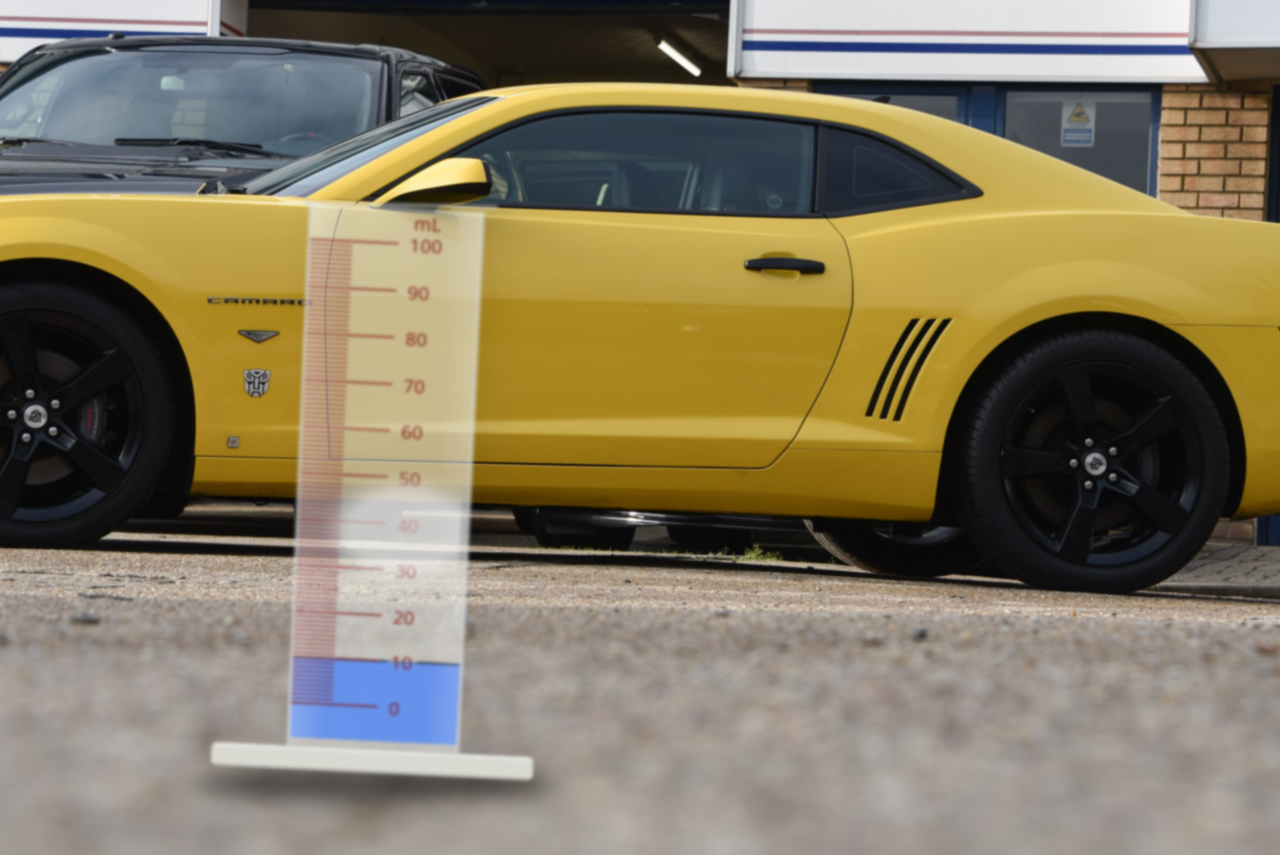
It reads mL 10
